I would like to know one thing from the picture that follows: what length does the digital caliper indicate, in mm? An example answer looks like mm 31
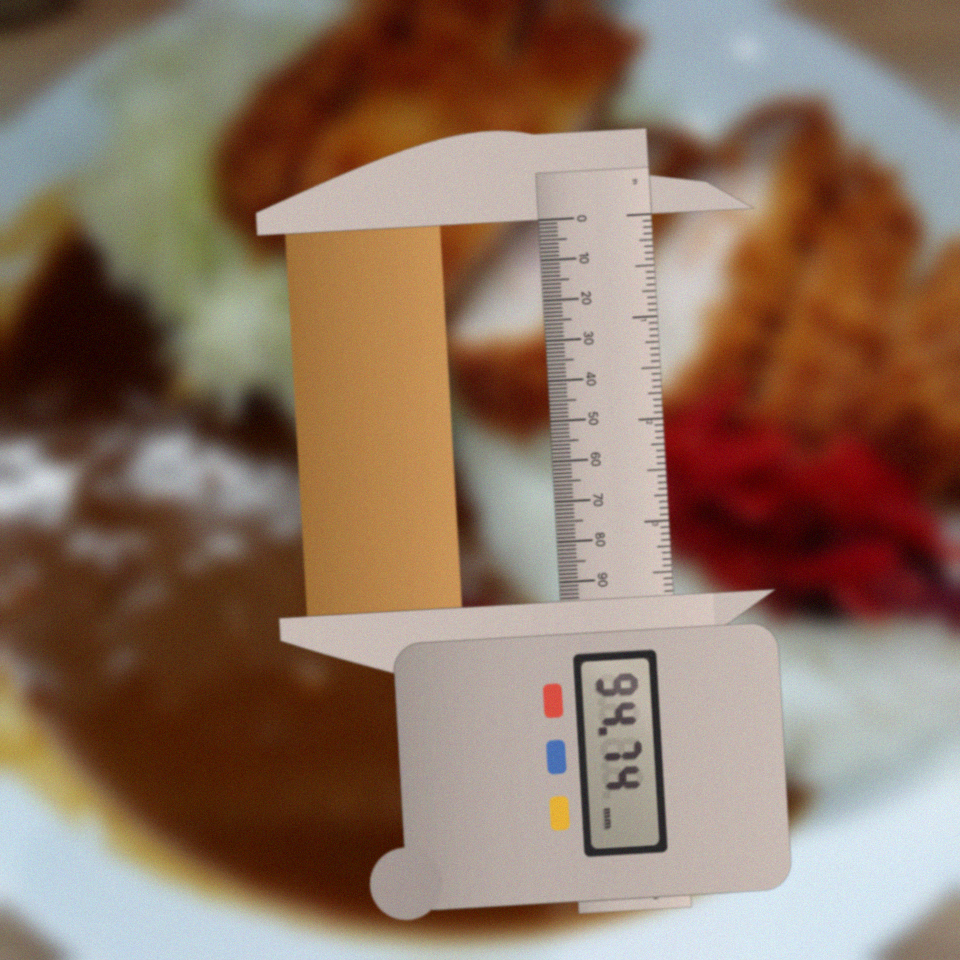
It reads mm 94.74
